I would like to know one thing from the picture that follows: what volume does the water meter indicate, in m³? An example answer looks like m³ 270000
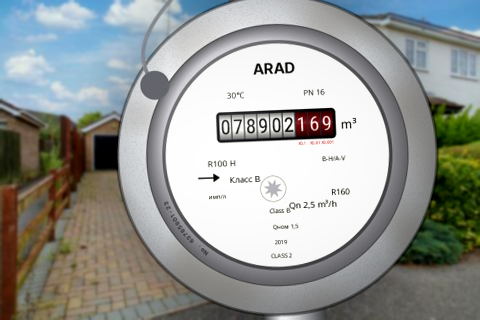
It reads m³ 78902.169
